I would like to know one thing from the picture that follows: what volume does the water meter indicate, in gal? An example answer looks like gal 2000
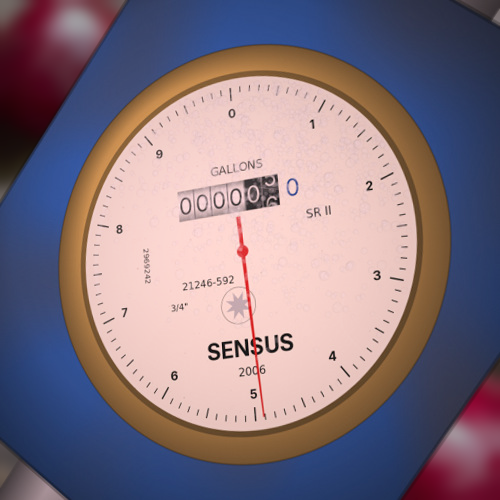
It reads gal 54.9
